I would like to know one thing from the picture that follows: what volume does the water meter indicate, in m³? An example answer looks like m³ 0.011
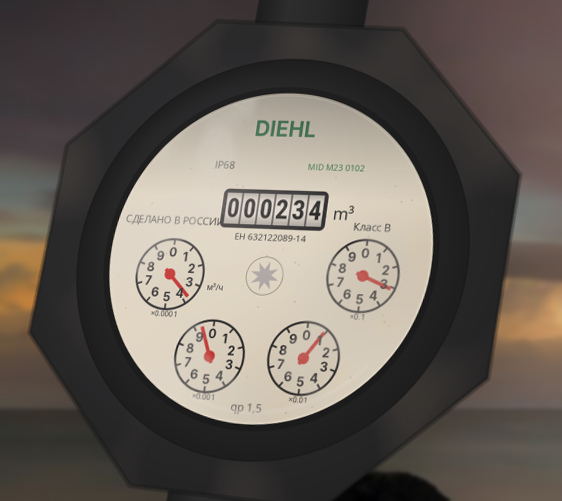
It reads m³ 234.3093
